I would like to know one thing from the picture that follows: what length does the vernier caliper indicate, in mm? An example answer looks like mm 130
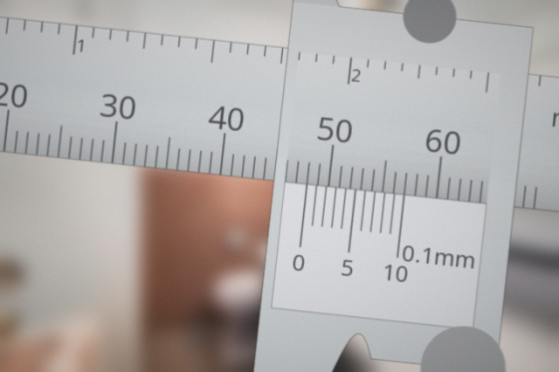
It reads mm 48.0
